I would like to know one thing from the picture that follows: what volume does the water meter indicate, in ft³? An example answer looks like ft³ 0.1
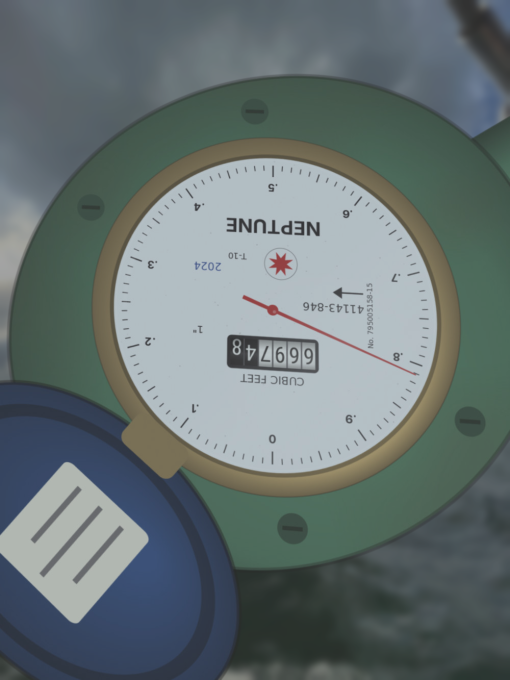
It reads ft³ 669747.81
